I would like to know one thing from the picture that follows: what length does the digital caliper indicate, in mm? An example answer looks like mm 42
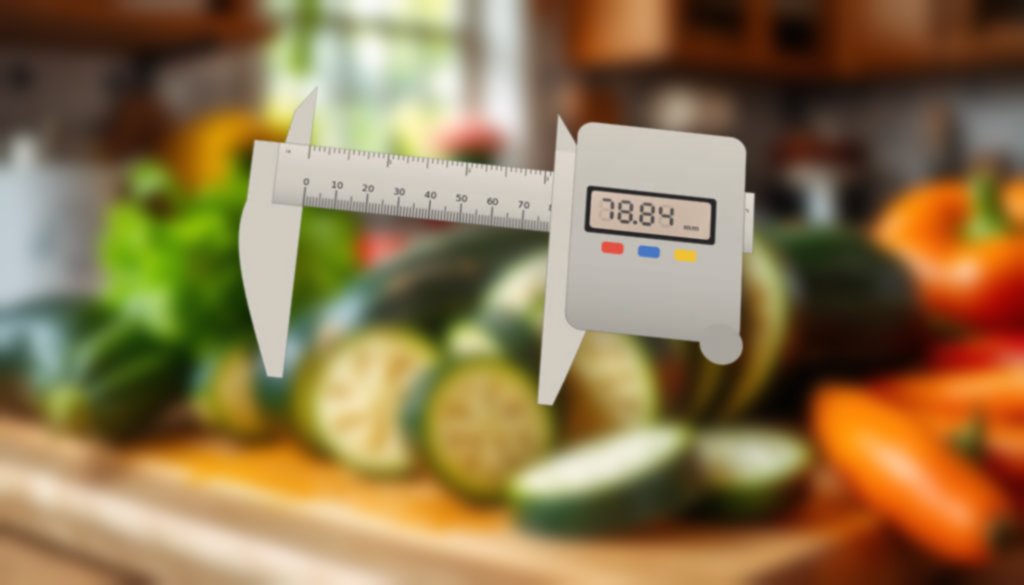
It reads mm 78.84
